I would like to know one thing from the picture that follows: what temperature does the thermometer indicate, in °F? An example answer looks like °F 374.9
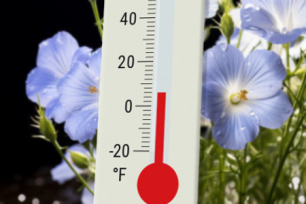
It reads °F 6
